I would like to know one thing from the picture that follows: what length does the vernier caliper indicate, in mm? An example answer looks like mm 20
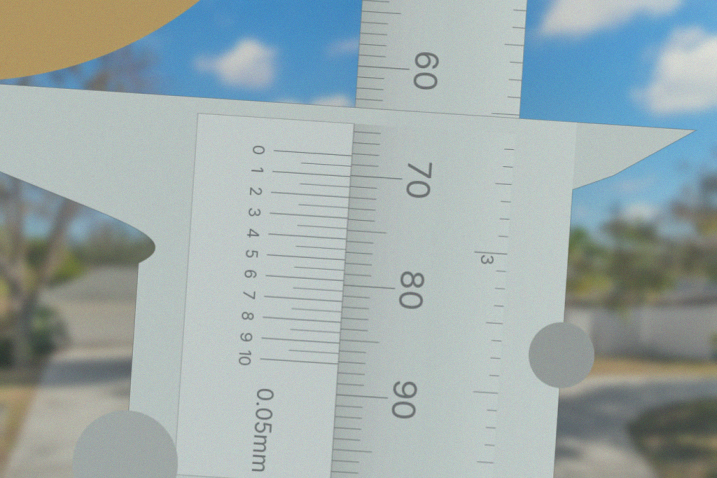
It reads mm 68.2
